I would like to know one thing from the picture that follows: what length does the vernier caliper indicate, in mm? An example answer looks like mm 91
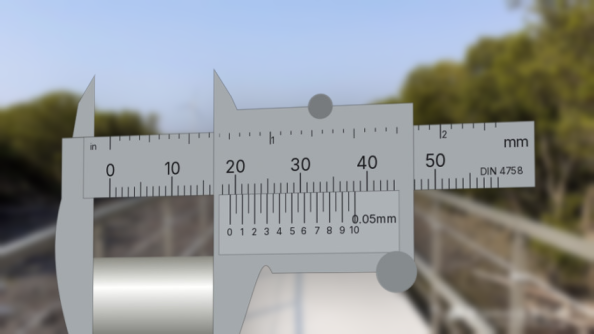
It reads mm 19.2
